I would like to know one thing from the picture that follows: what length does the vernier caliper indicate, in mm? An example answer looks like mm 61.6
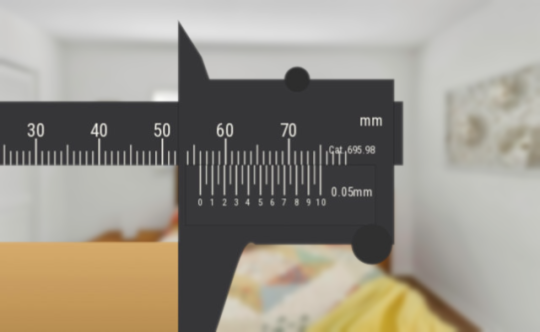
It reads mm 56.0
